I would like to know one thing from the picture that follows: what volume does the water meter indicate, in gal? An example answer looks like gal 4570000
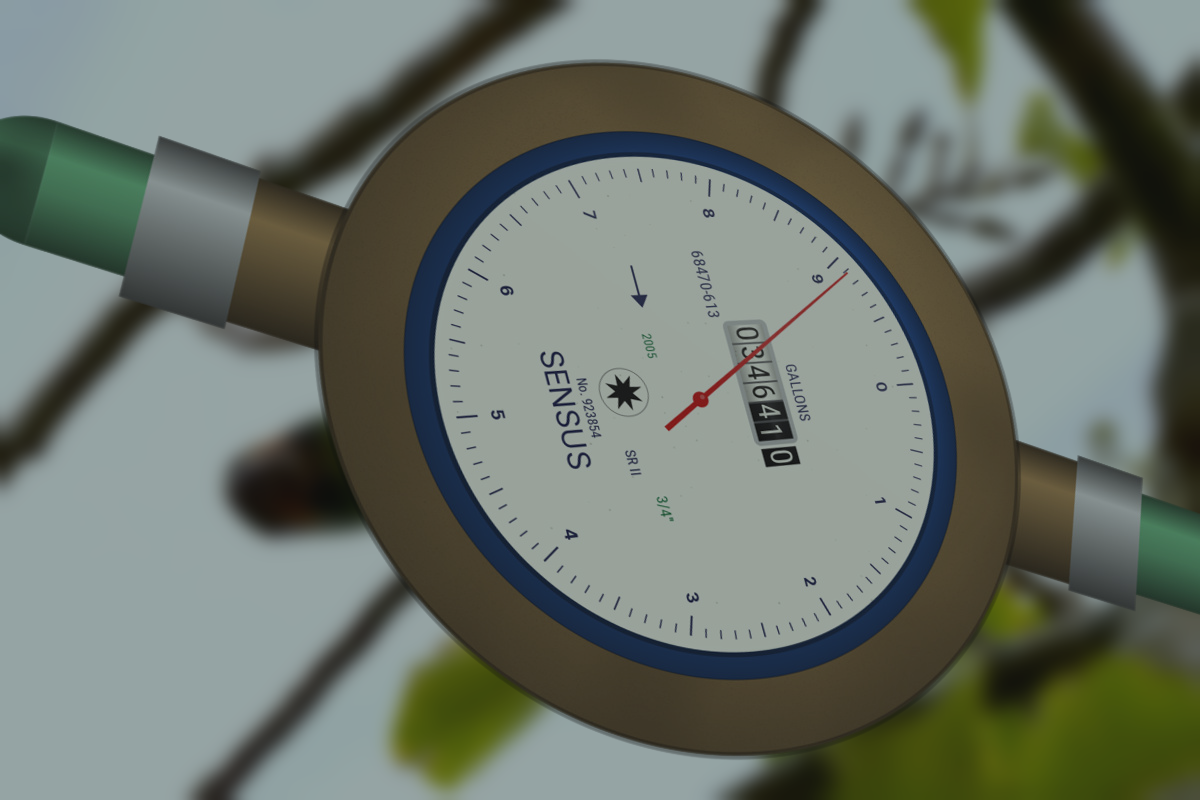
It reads gal 346409.1
